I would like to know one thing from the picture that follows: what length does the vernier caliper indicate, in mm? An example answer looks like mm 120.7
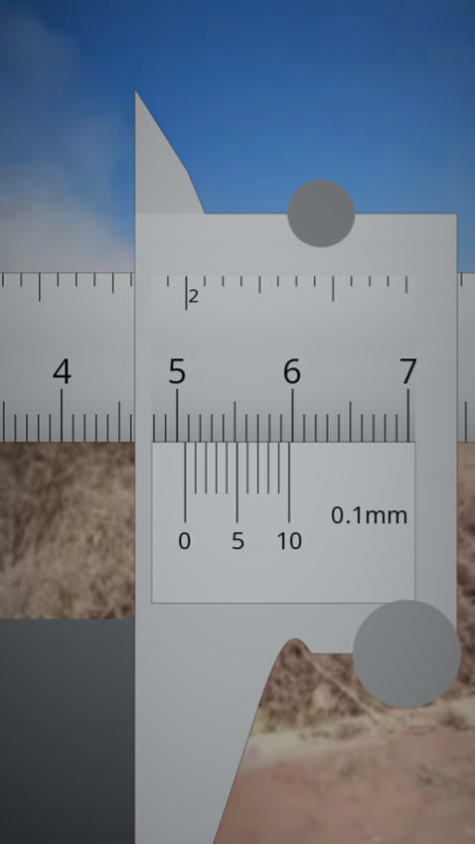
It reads mm 50.7
